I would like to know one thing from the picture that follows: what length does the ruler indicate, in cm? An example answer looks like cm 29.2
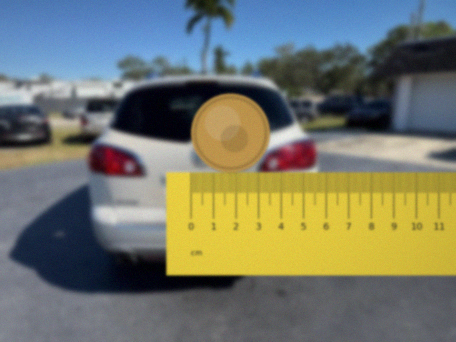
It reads cm 3.5
